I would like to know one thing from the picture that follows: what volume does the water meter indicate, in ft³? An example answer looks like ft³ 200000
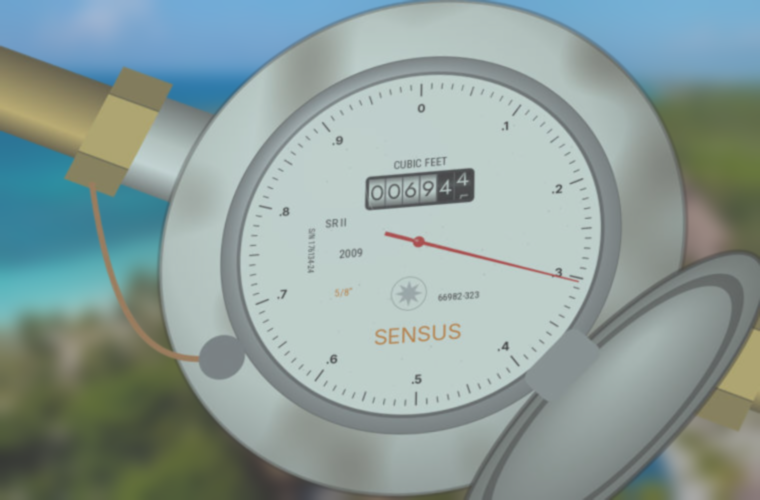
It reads ft³ 6944.30
